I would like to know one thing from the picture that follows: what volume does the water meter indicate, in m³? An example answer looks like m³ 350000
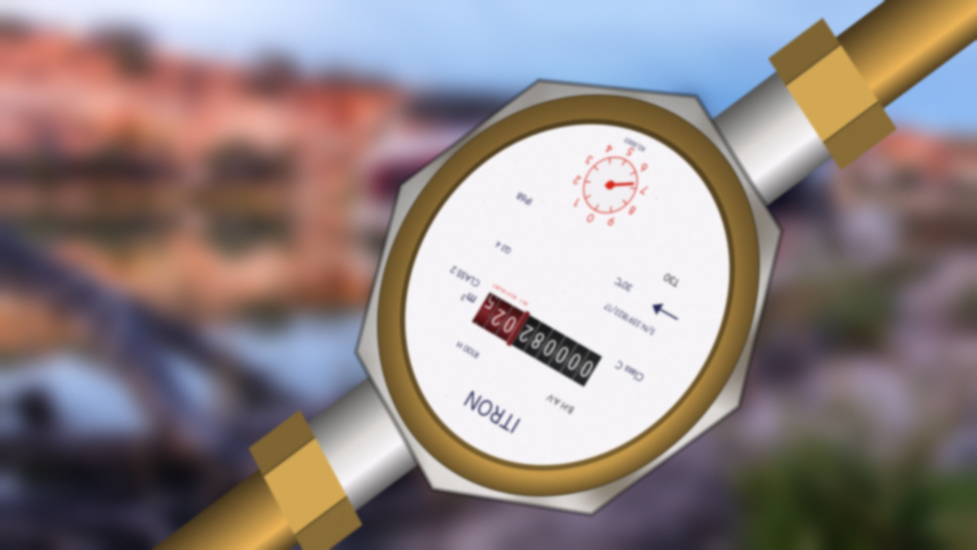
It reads m³ 82.0246
